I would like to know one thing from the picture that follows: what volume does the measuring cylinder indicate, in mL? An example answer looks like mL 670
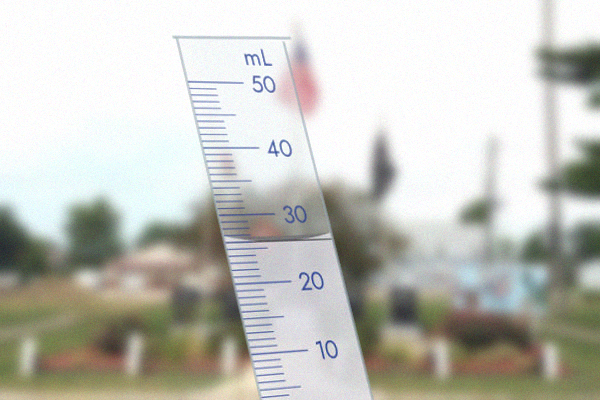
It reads mL 26
